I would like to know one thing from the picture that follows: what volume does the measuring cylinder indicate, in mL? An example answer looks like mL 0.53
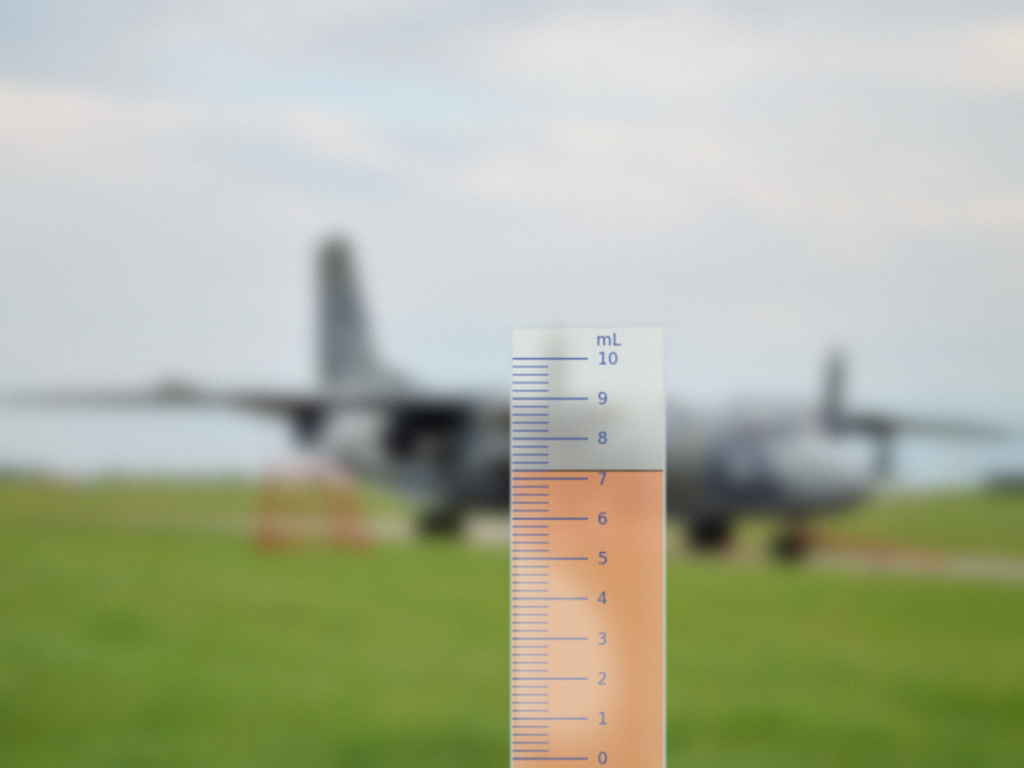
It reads mL 7.2
